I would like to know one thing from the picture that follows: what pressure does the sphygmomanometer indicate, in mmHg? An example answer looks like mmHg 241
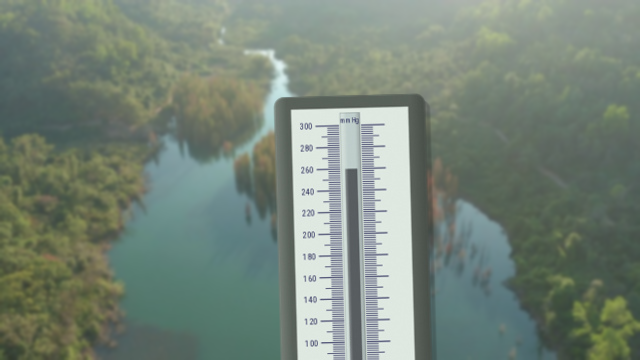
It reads mmHg 260
